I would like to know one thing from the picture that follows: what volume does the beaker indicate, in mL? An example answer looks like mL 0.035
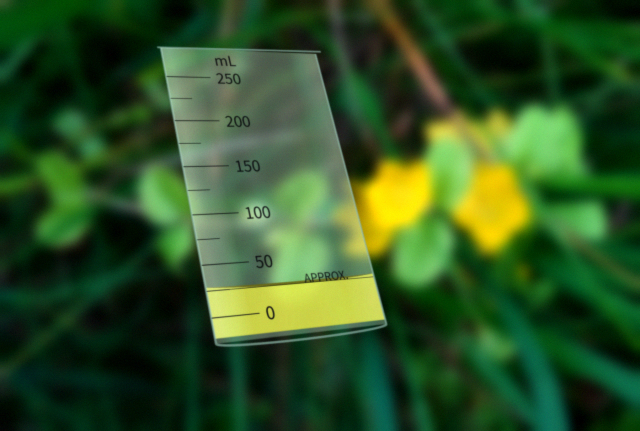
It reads mL 25
